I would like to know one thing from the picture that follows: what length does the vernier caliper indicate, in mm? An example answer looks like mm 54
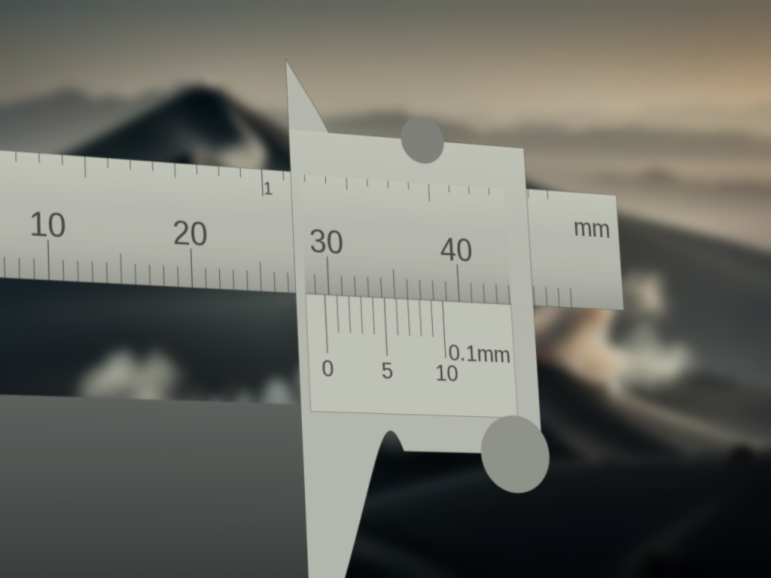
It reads mm 29.7
